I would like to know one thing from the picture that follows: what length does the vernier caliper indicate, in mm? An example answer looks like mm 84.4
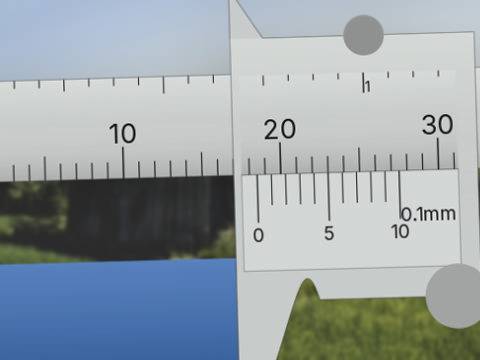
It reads mm 18.5
